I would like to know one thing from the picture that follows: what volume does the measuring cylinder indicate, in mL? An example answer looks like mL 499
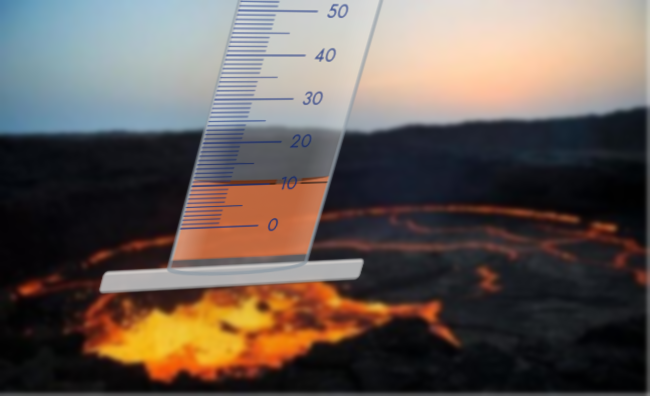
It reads mL 10
